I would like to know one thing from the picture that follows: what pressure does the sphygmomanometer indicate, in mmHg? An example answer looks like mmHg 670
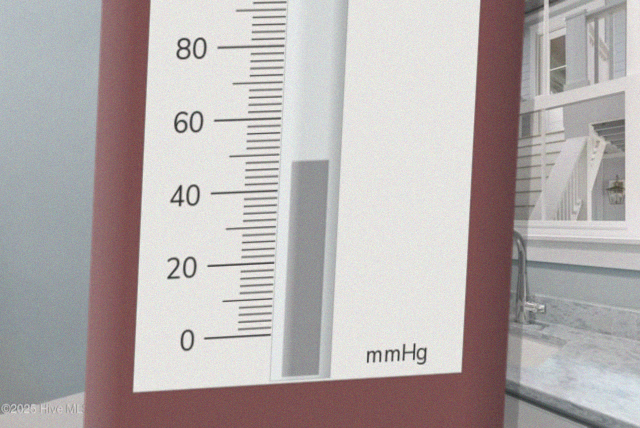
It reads mmHg 48
